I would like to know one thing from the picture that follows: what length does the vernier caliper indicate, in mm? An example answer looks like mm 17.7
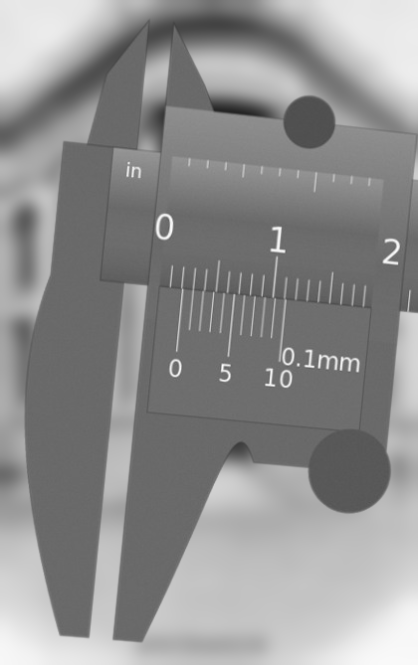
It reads mm 2.1
